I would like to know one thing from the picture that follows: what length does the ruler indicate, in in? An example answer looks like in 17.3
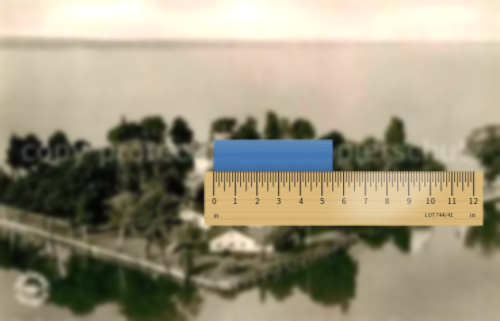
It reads in 5.5
